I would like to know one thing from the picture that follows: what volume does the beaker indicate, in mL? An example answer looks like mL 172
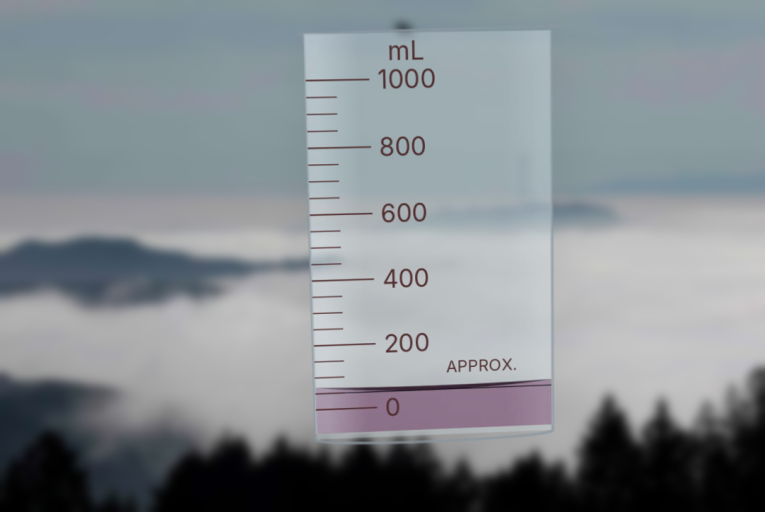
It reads mL 50
